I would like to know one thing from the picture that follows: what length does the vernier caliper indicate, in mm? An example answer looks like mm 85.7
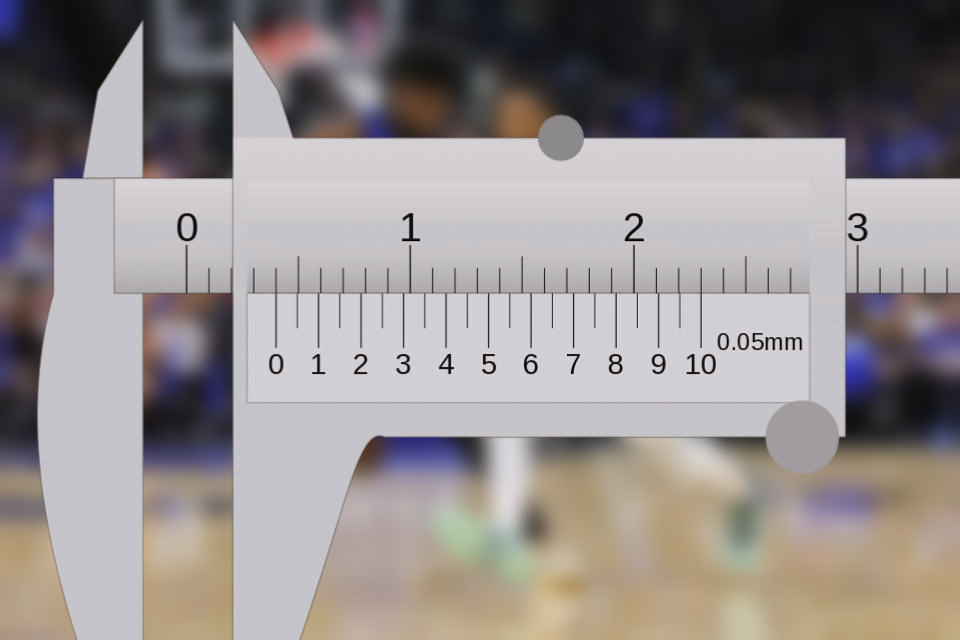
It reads mm 4.0
